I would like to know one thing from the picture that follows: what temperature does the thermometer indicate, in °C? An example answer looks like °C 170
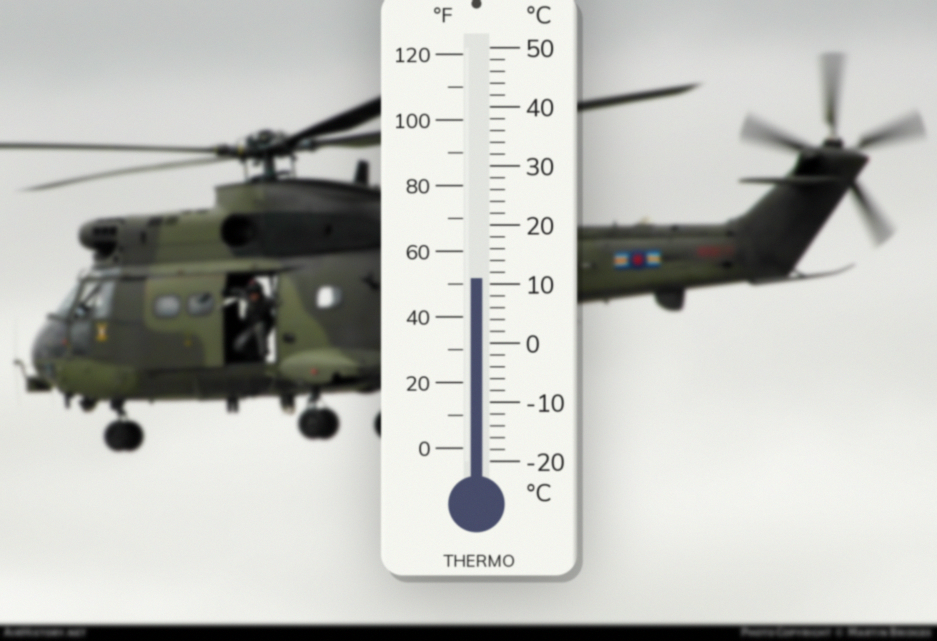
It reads °C 11
